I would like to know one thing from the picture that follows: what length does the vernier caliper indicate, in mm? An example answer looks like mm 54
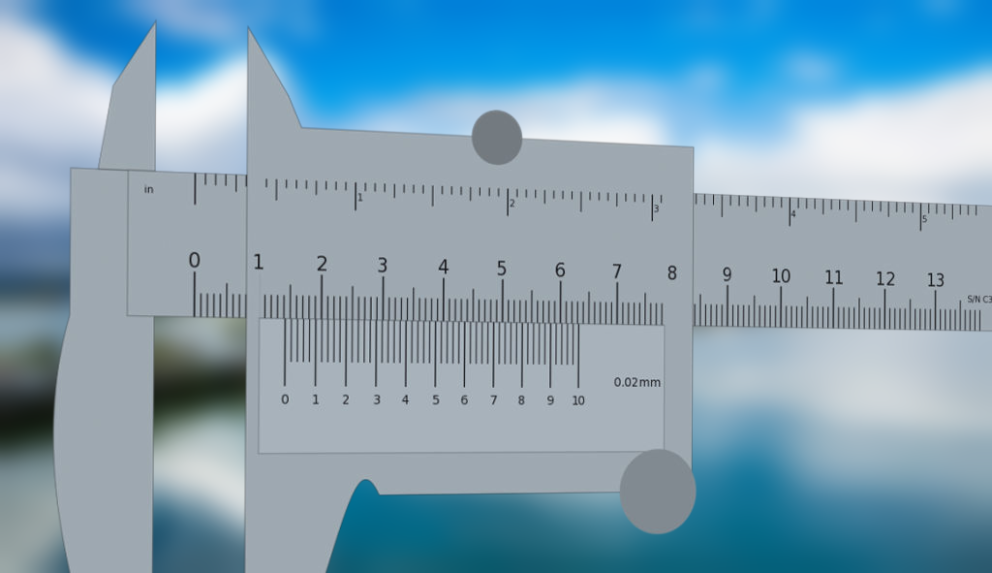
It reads mm 14.2
